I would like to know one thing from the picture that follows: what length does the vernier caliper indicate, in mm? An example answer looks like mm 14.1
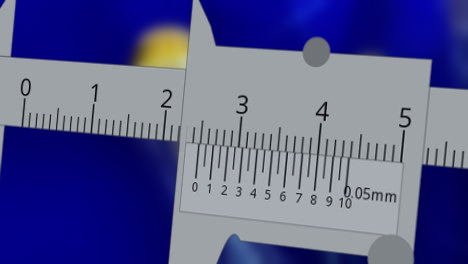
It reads mm 24.8
